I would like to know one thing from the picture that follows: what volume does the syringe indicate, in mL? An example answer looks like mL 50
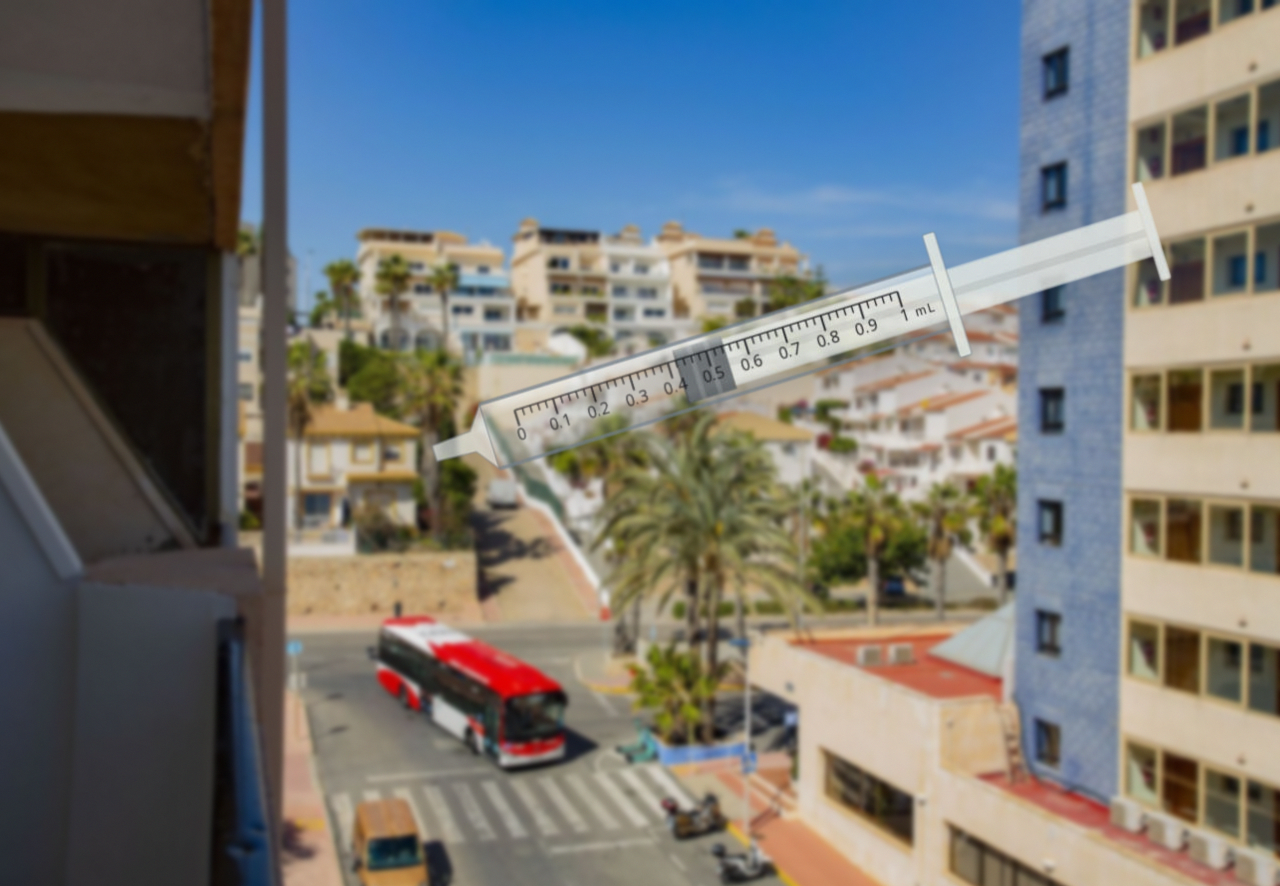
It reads mL 0.42
